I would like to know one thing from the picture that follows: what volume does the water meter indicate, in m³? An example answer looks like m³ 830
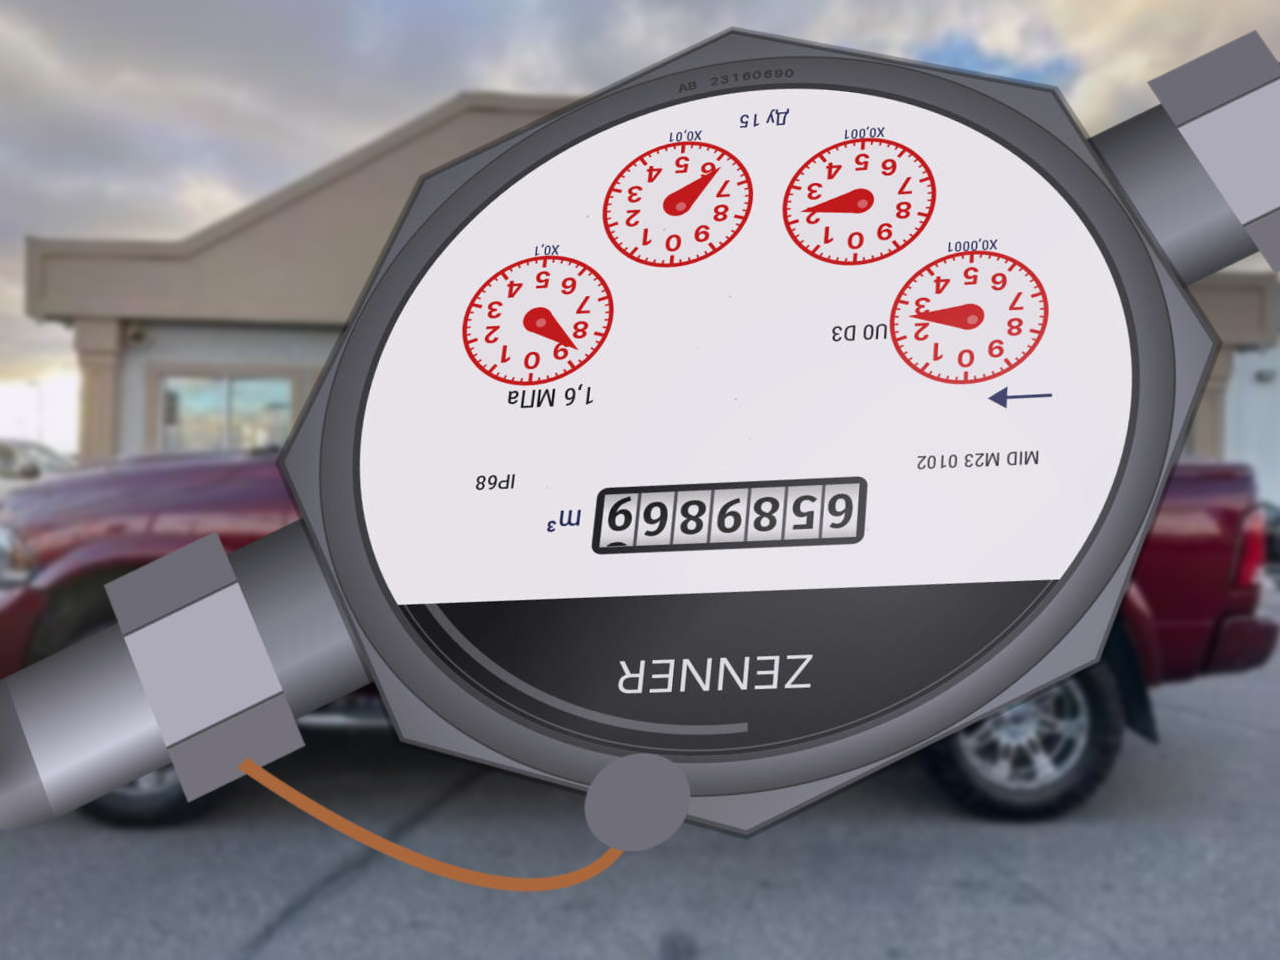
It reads m³ 6589868.8622
